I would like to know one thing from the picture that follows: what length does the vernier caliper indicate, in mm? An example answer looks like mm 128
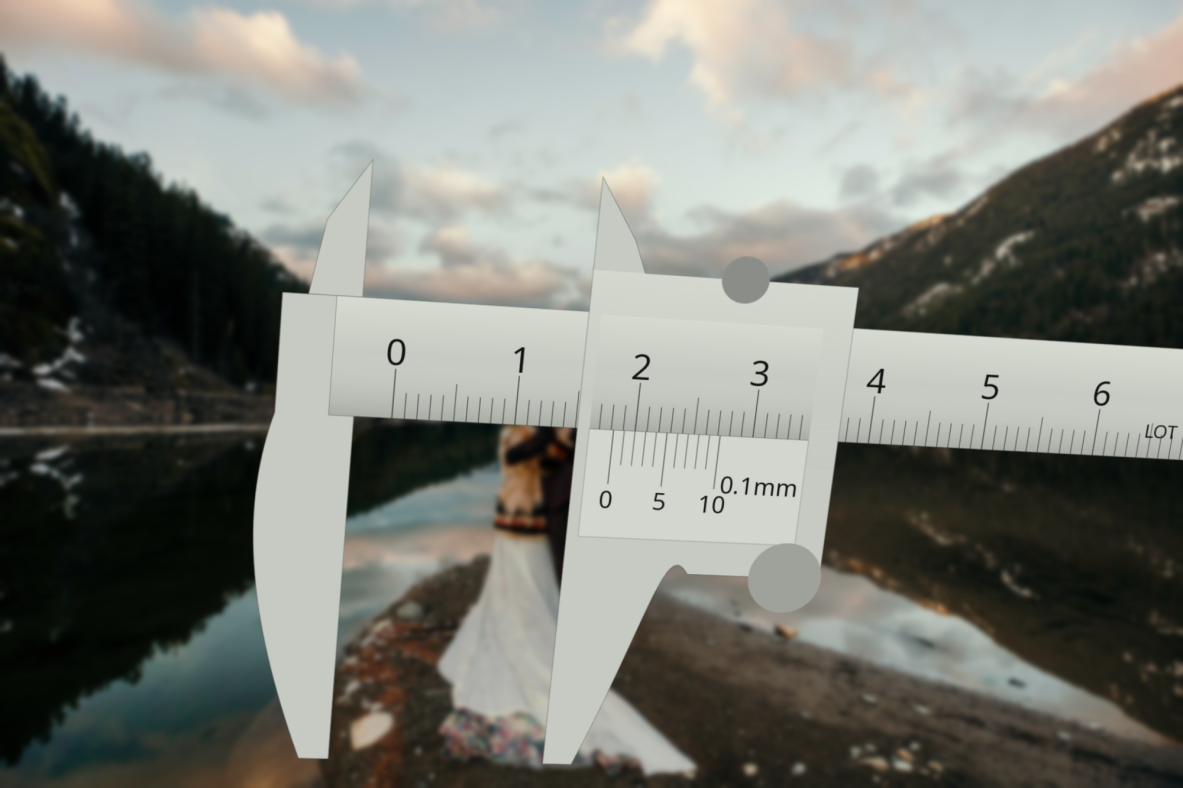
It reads mm 18.2
